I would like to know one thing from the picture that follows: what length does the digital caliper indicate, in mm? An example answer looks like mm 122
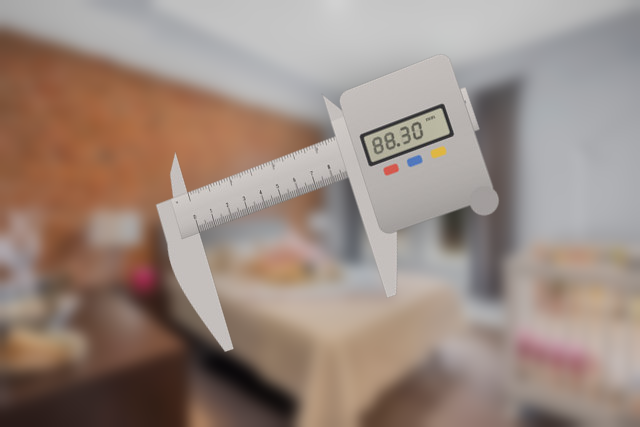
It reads mm 88.30
